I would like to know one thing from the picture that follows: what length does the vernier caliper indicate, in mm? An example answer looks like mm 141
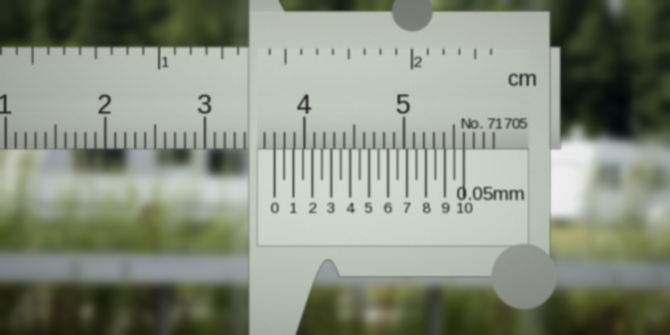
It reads mm 37.0
